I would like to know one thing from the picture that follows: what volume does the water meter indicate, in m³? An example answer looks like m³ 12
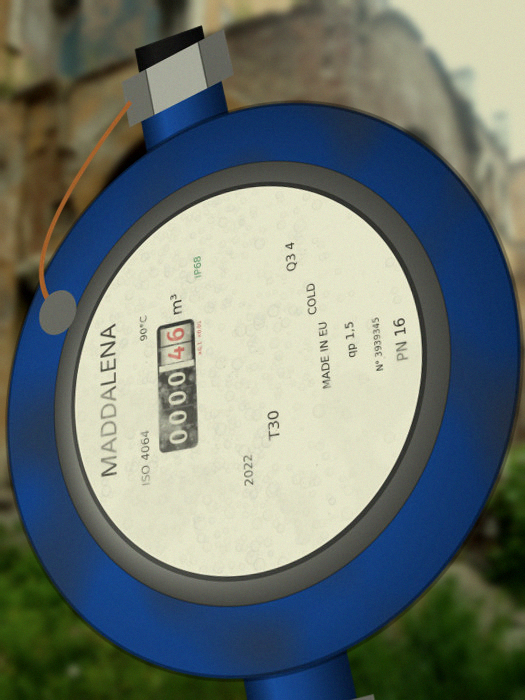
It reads m³ 0.46
